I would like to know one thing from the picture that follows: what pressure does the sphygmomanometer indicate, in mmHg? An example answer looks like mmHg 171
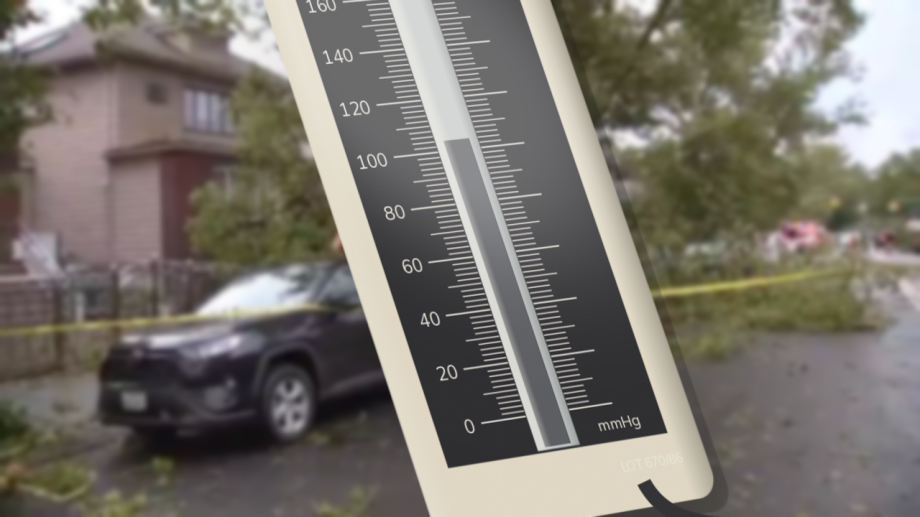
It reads mmHg 104
